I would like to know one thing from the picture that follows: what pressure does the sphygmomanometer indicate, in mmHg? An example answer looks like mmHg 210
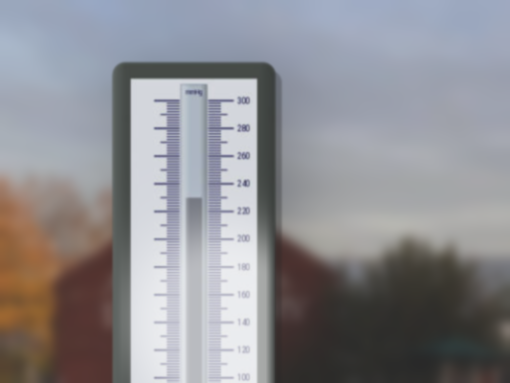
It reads mmHg 230
